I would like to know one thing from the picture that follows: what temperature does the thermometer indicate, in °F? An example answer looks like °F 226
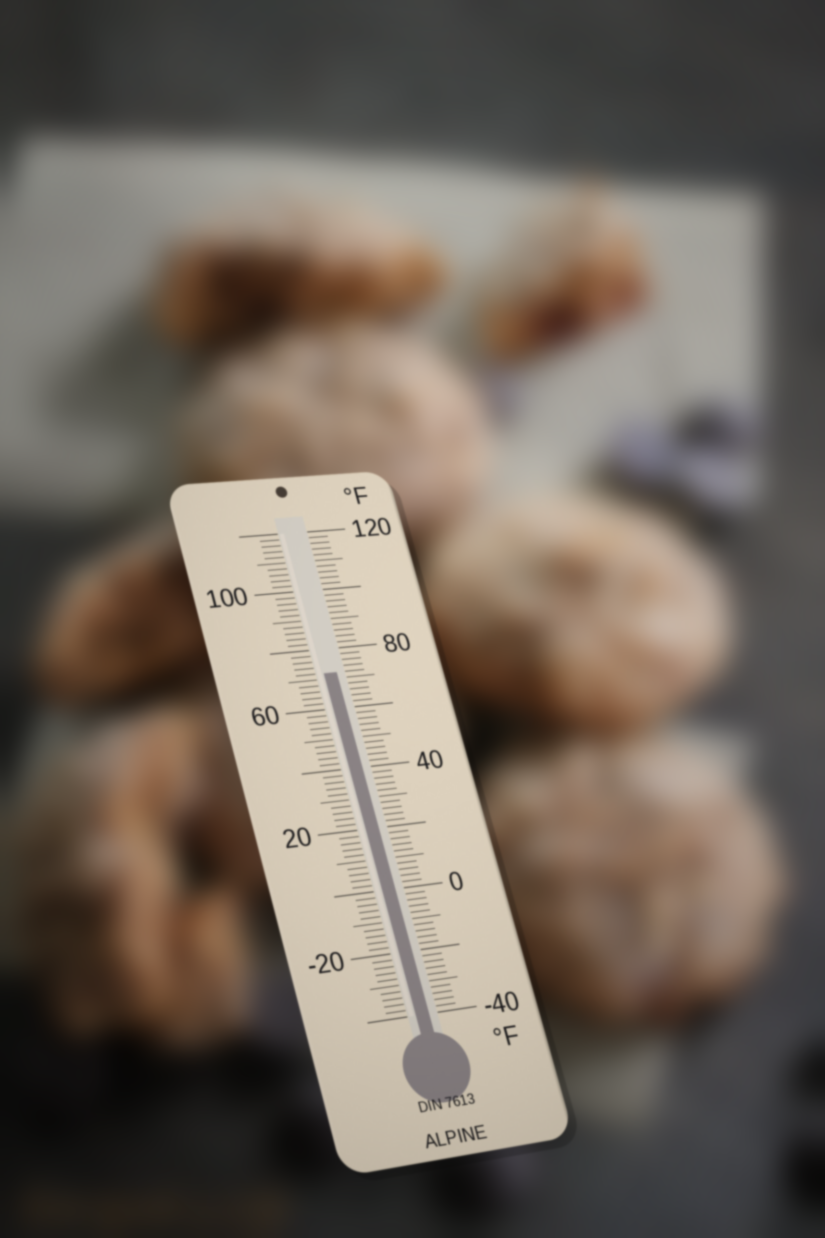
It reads °F 72
